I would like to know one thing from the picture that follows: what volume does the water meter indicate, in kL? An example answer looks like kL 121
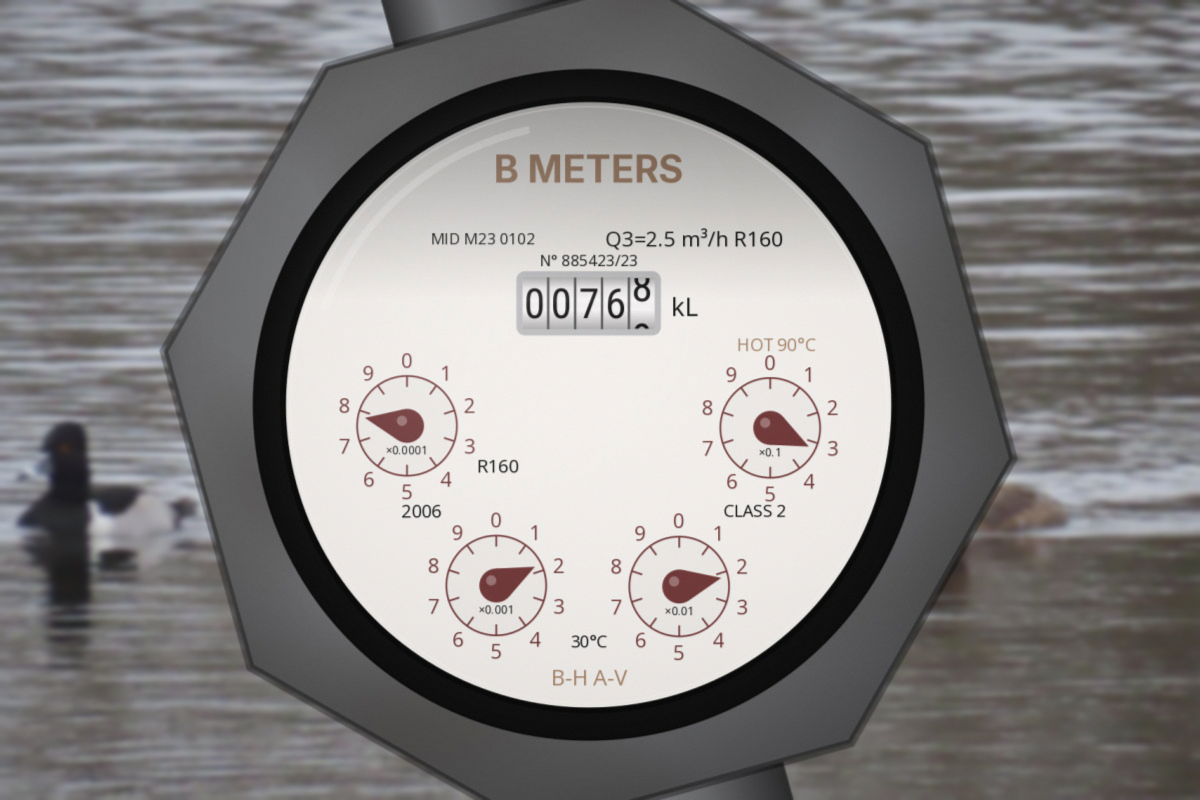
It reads kL 768.3217
